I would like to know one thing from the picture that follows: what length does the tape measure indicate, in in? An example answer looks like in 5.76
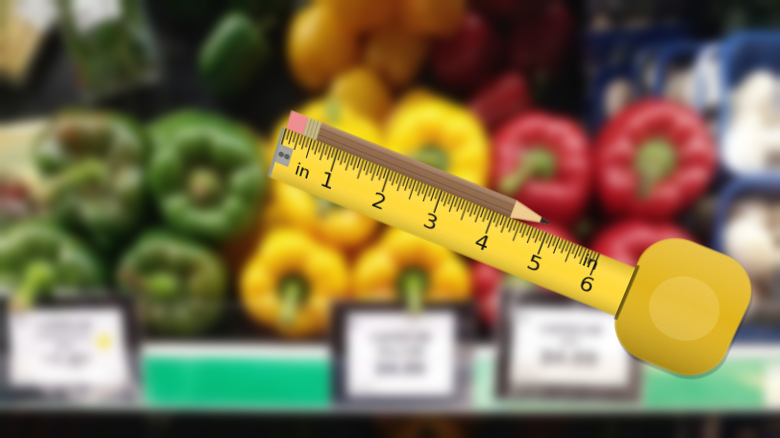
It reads in 5
